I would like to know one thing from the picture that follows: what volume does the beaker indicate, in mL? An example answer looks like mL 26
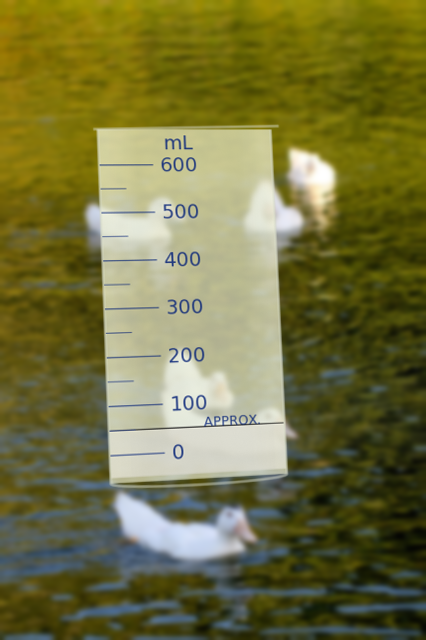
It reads mL 50
